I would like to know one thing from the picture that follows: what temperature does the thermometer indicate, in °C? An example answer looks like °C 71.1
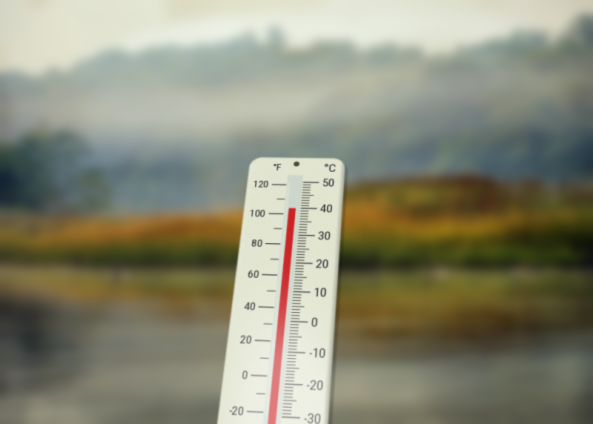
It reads °C 40
